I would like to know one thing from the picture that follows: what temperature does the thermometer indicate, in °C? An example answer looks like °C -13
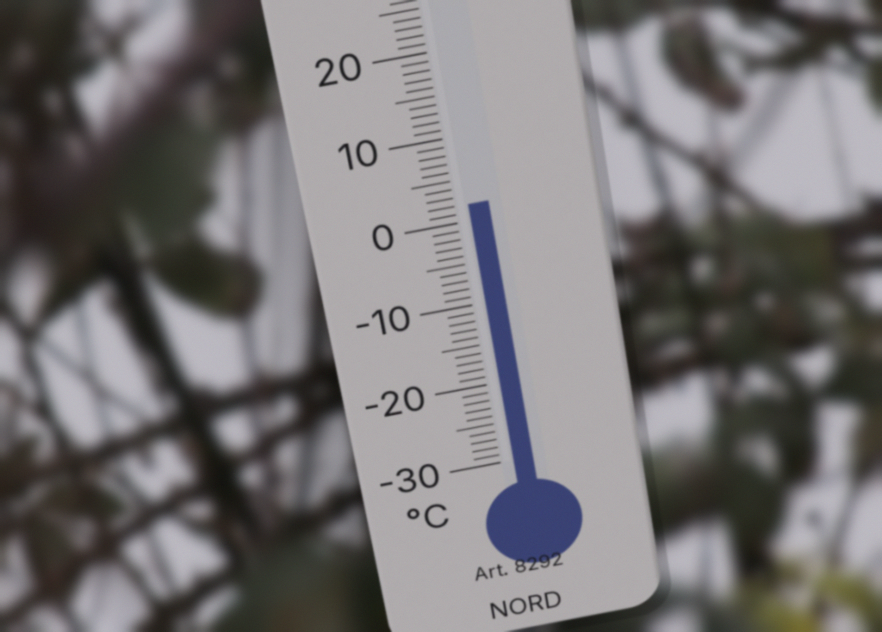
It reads °C 2
